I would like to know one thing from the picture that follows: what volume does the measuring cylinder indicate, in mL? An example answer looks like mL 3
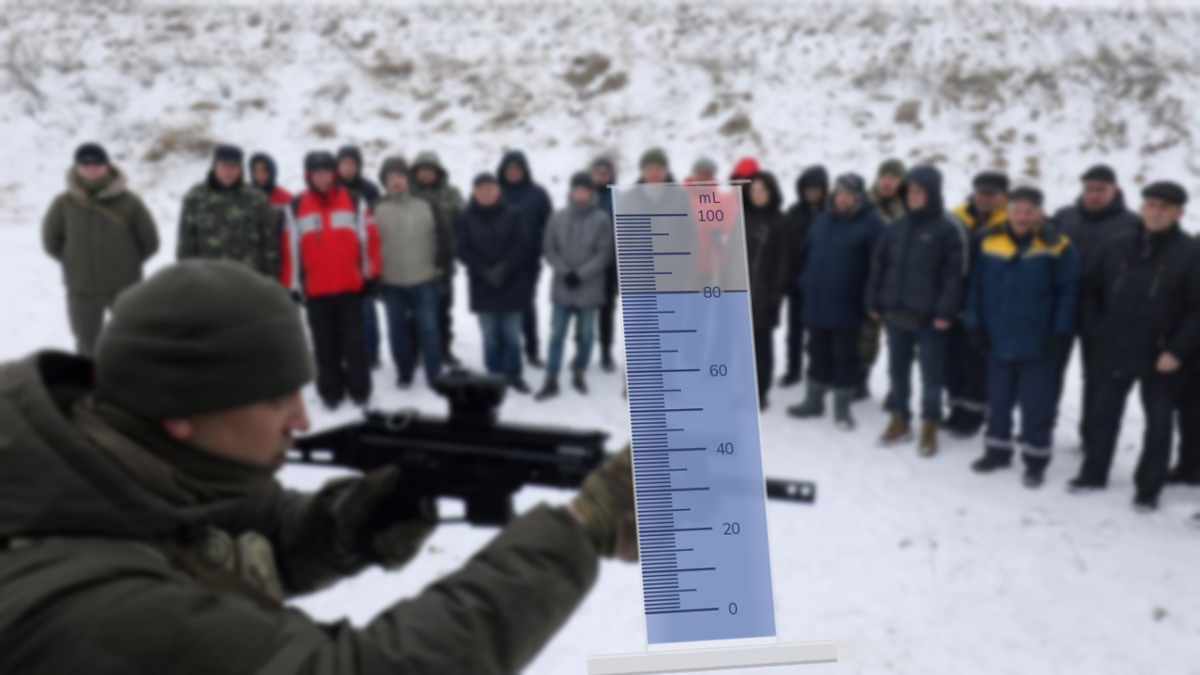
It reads mL 80
